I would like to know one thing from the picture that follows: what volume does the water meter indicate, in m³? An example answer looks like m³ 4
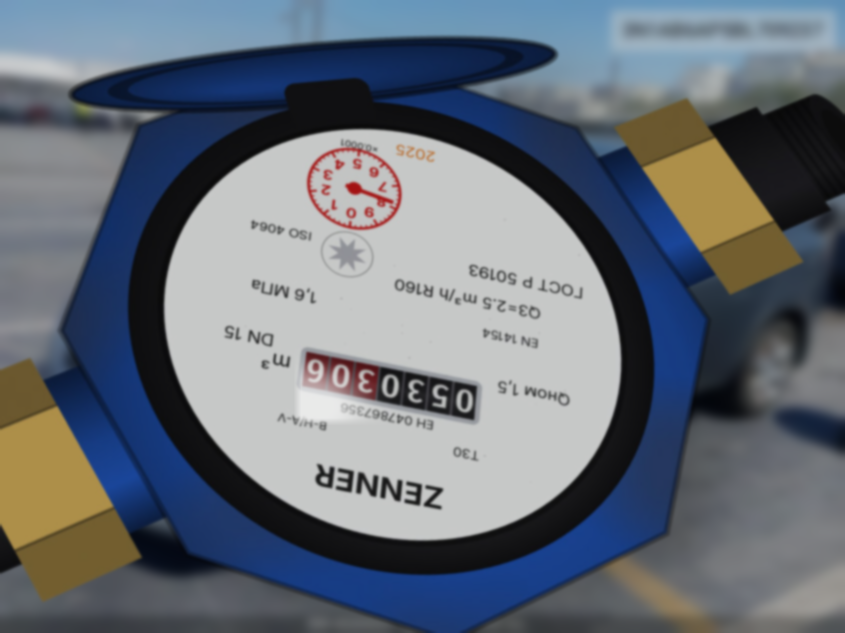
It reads m³ 530.3067
